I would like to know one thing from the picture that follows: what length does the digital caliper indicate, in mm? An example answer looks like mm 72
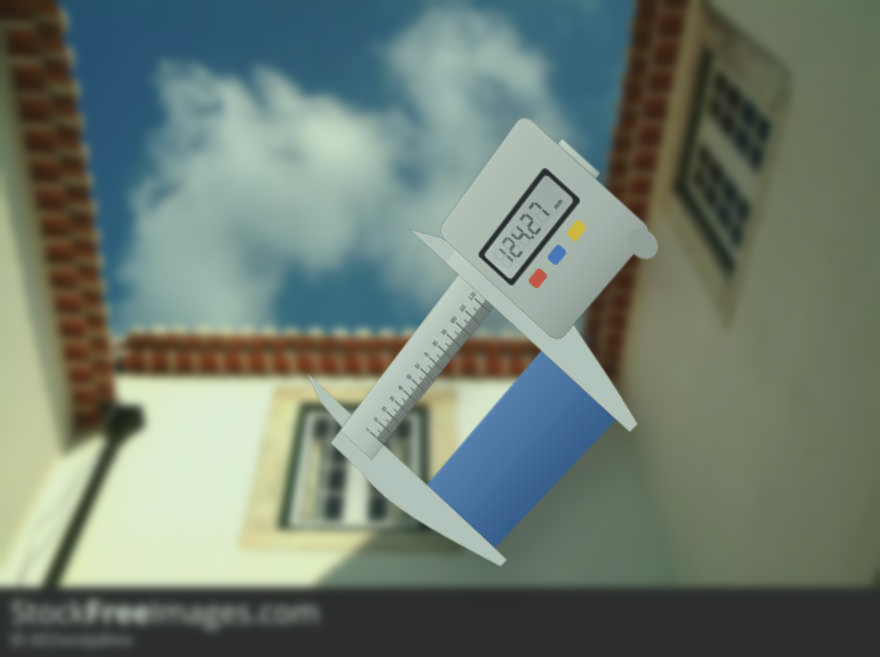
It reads mm 124.27
